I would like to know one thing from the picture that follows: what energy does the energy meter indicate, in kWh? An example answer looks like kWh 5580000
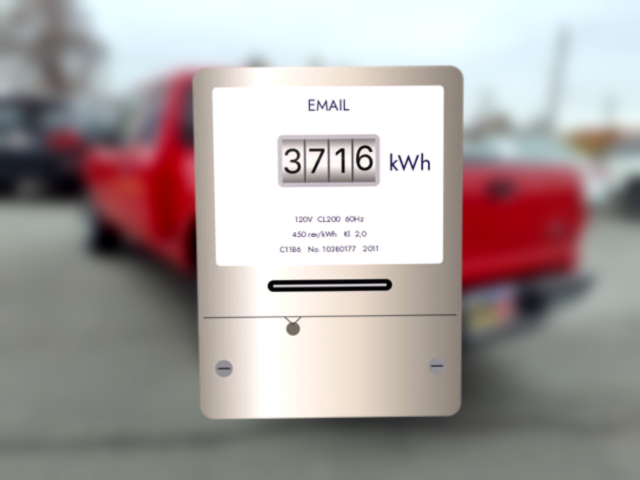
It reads kWh 3716
